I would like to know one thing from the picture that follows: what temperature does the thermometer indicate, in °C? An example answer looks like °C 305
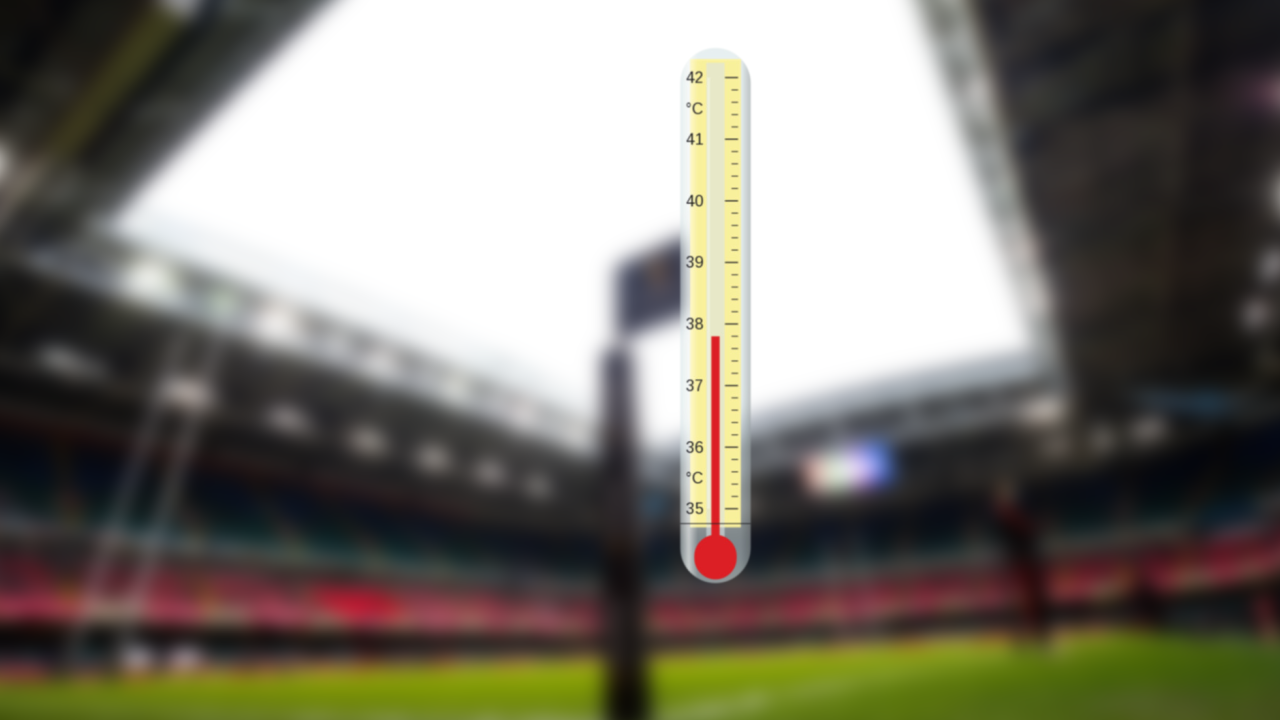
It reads °C 37.8
